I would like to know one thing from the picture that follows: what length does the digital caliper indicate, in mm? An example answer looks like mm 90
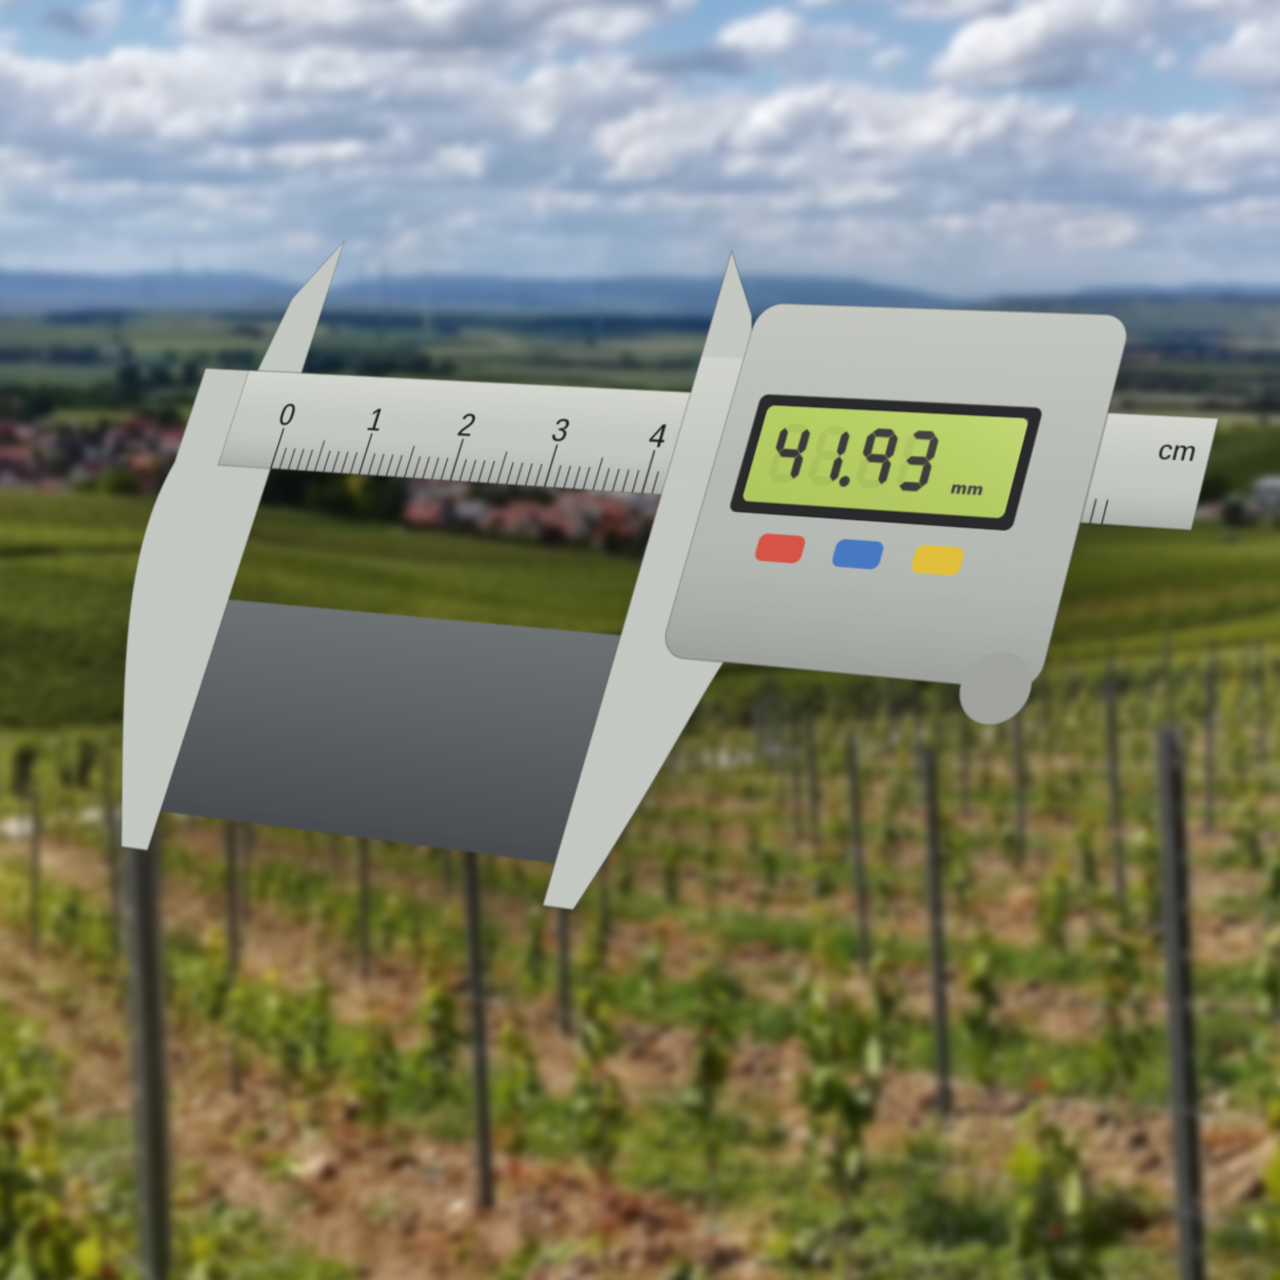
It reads mm 41.93
